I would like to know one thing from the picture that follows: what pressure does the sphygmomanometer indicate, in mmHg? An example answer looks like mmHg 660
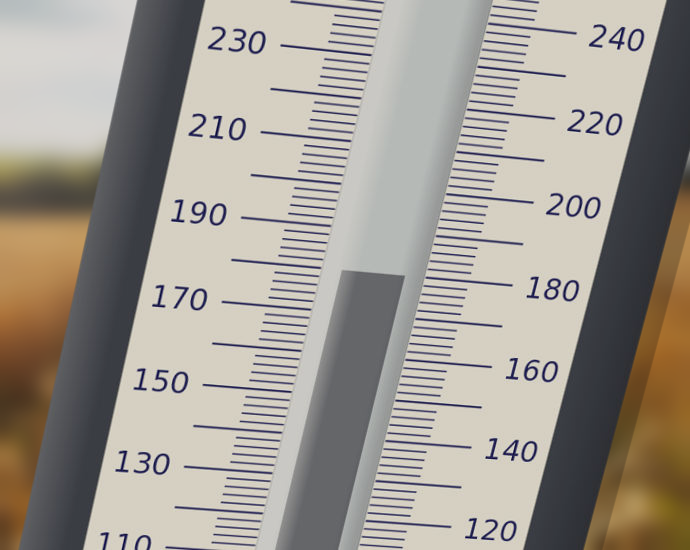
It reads mmHg 180
